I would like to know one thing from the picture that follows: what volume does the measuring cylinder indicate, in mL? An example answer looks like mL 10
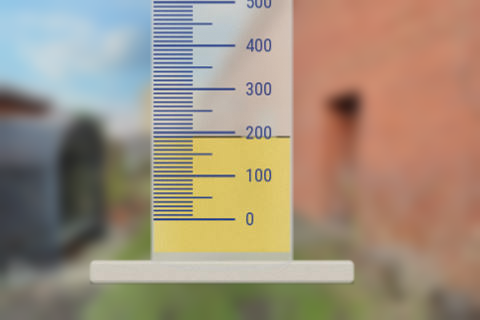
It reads mL 190
